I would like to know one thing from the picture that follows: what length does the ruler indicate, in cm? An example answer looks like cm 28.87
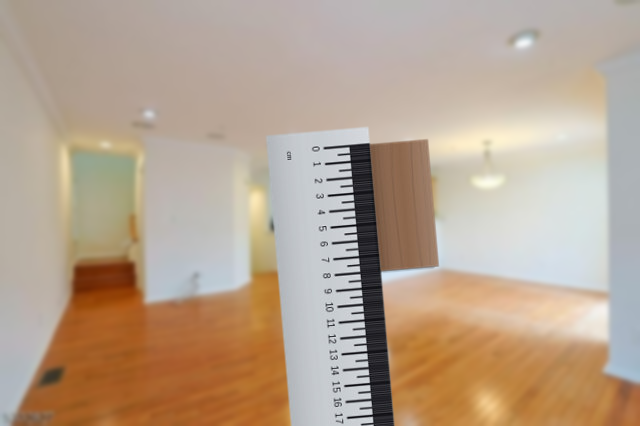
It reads cm 8
